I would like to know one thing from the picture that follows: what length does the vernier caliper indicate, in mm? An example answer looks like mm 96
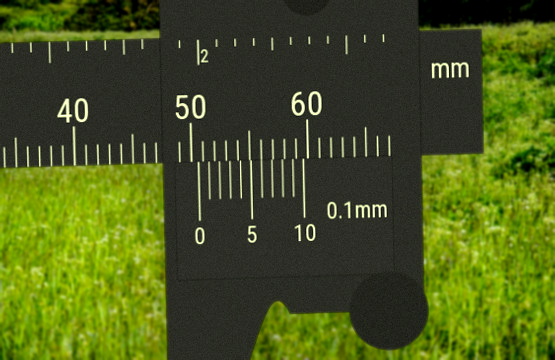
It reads mm 50.6
